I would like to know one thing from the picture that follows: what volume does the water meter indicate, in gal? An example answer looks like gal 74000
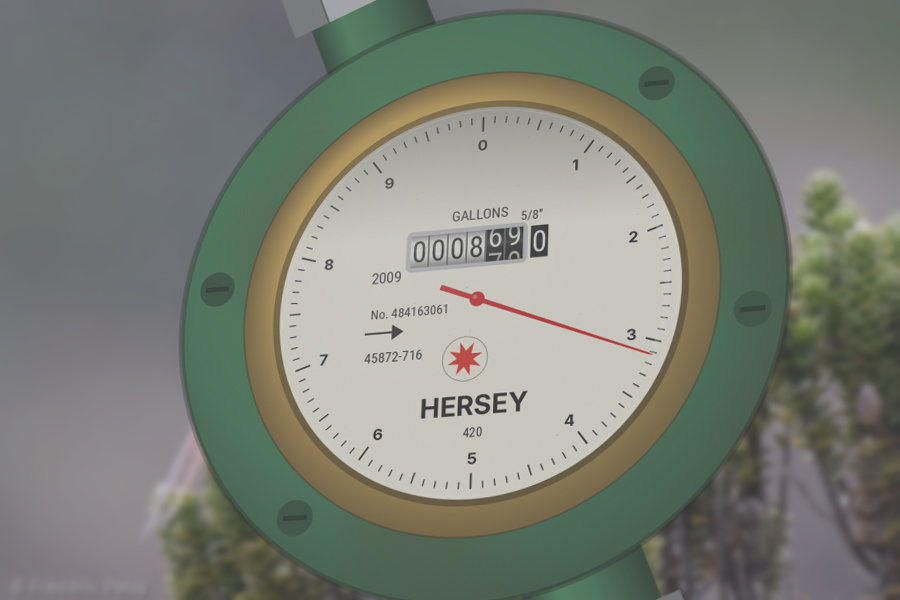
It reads gal 8693.1
